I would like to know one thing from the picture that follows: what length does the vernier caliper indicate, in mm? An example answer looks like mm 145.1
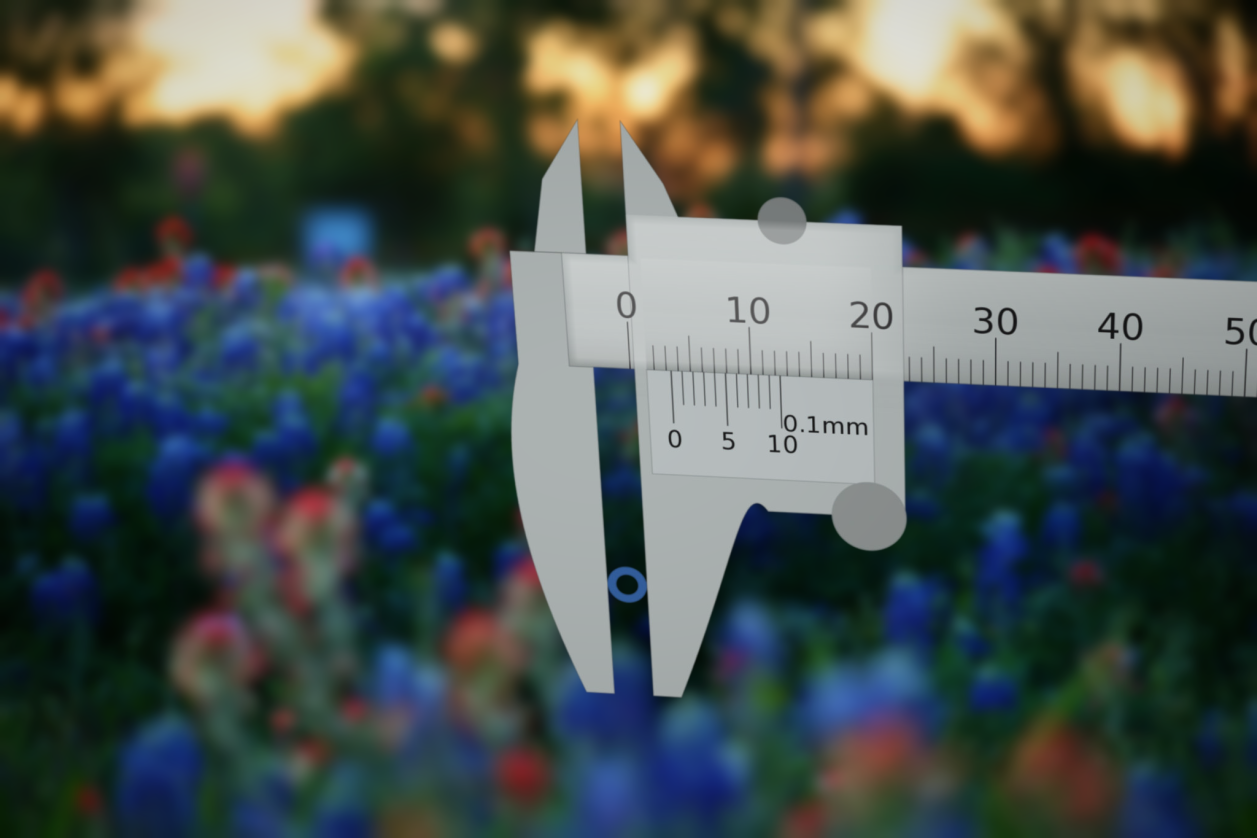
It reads mm 3.4
